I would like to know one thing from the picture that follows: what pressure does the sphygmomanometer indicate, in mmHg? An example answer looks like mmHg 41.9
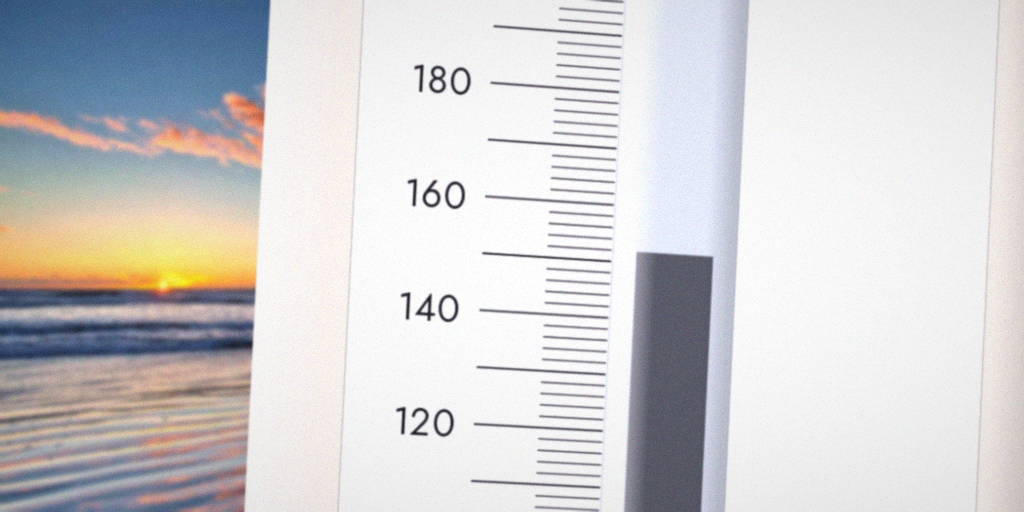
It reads mmHg 152
